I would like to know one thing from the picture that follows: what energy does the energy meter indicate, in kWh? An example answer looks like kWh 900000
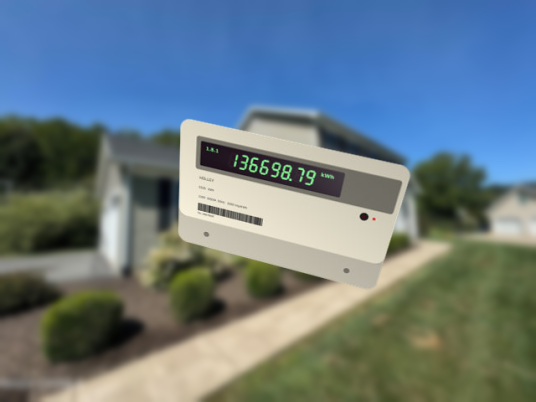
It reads kWh 136698.79
